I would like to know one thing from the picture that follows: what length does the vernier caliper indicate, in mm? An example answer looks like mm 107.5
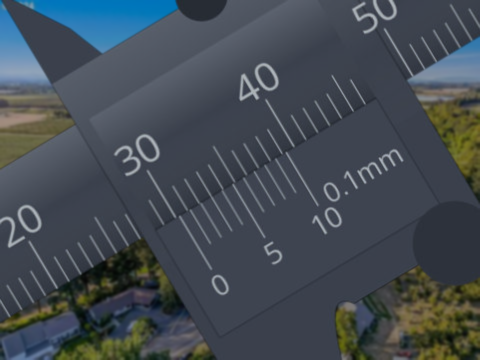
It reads mm 30.3
